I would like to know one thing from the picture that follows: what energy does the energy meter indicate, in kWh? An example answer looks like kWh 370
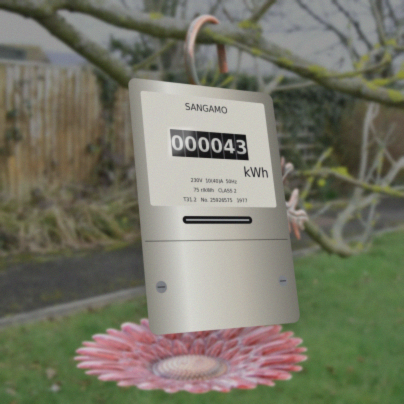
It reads kWh 43
